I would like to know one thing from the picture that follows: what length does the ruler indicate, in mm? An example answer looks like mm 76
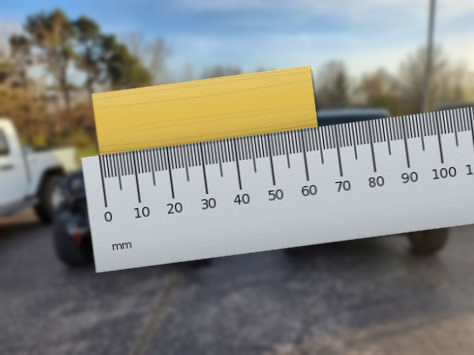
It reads mm 65
